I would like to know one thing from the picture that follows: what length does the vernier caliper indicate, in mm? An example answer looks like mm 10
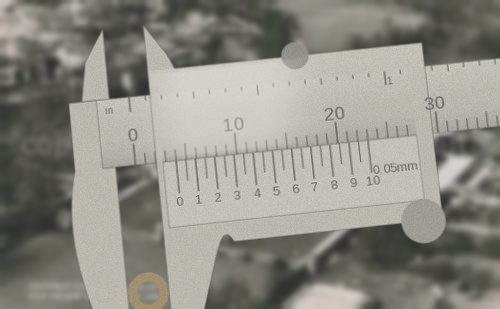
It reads mm 4.0
